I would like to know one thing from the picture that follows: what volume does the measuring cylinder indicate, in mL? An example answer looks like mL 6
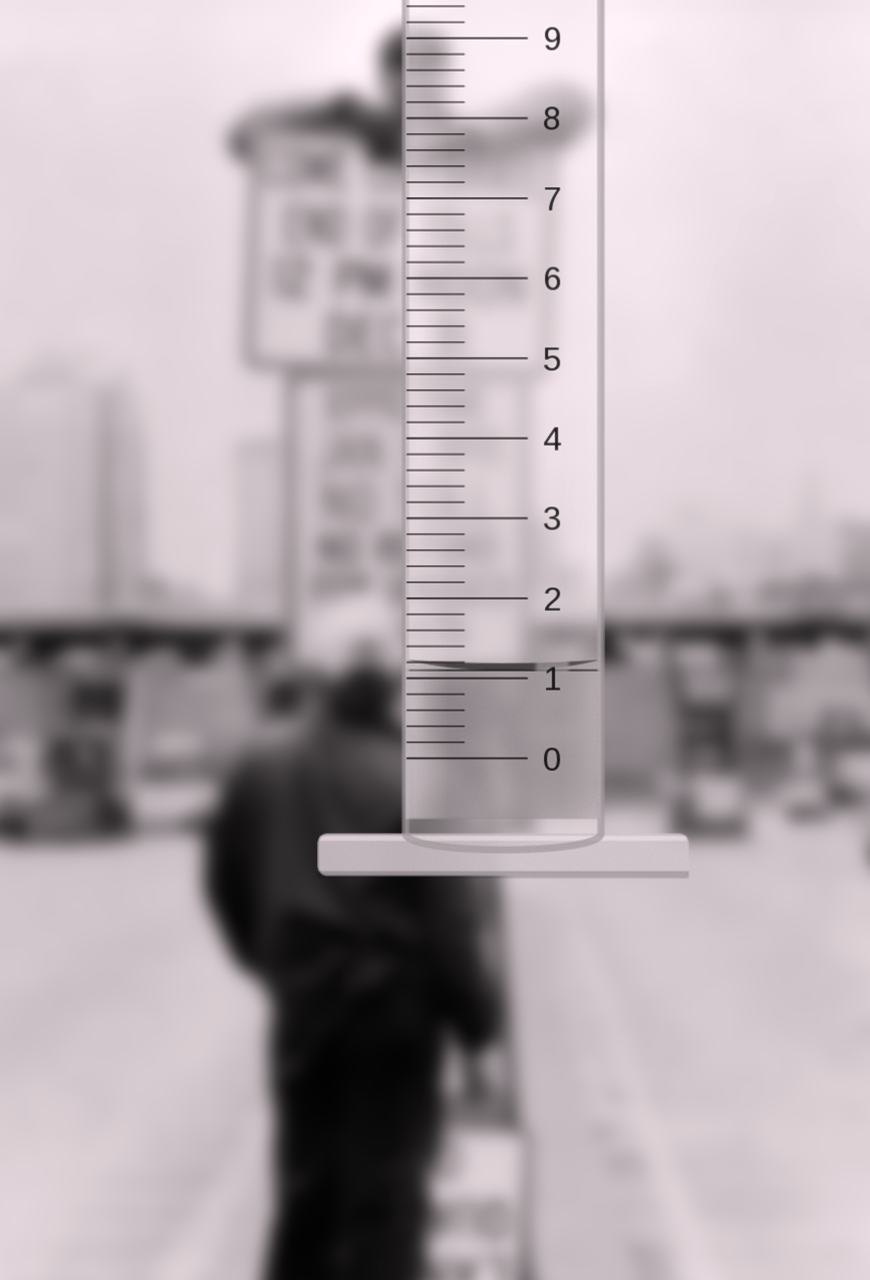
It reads mL 1.1
